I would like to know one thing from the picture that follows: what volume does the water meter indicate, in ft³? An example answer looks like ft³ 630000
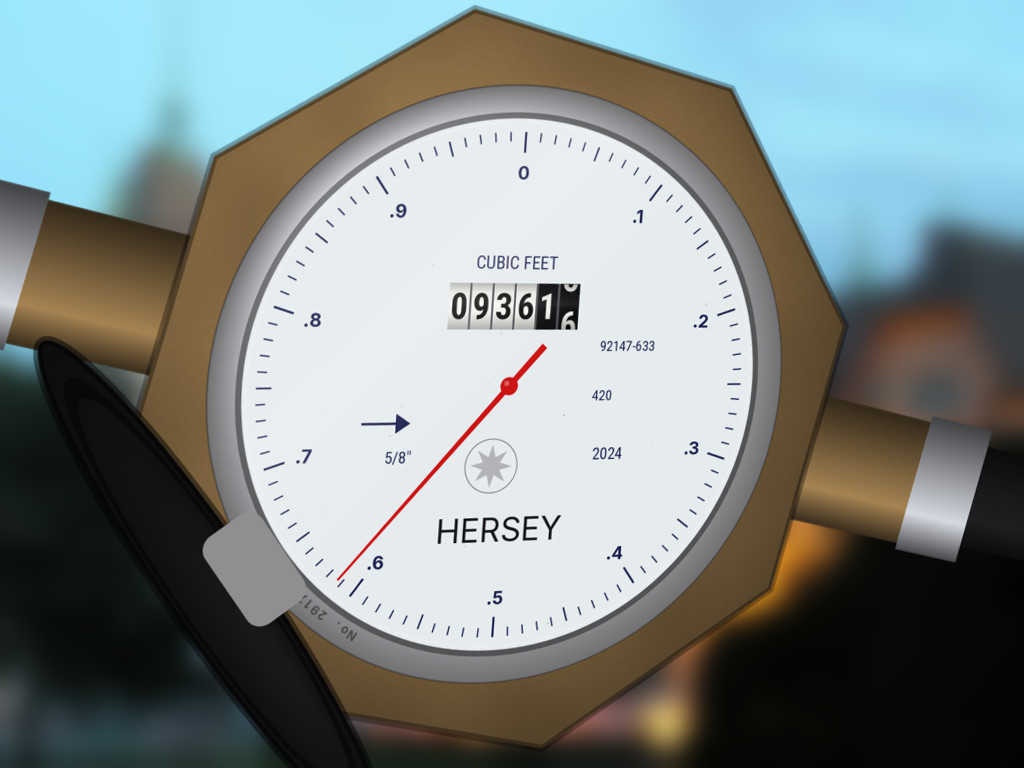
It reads ft³ 93615.61
